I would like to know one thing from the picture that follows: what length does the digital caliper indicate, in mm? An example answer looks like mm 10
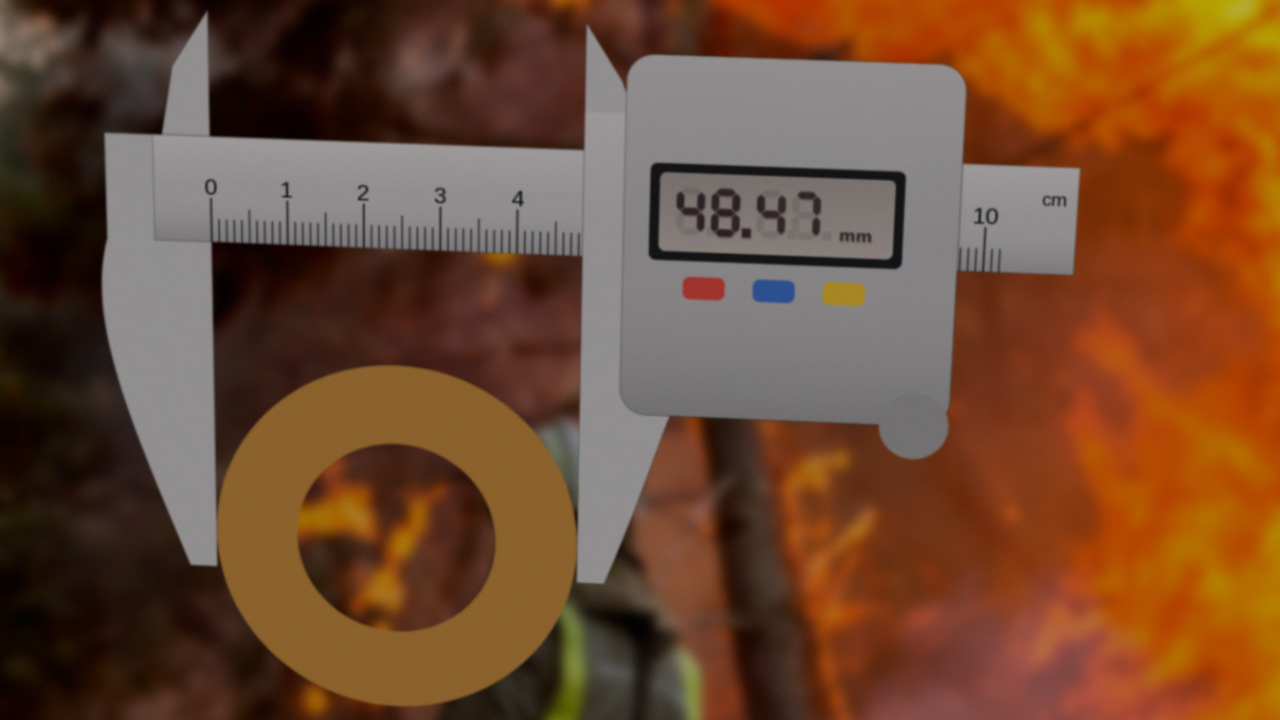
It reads mm 48.47
